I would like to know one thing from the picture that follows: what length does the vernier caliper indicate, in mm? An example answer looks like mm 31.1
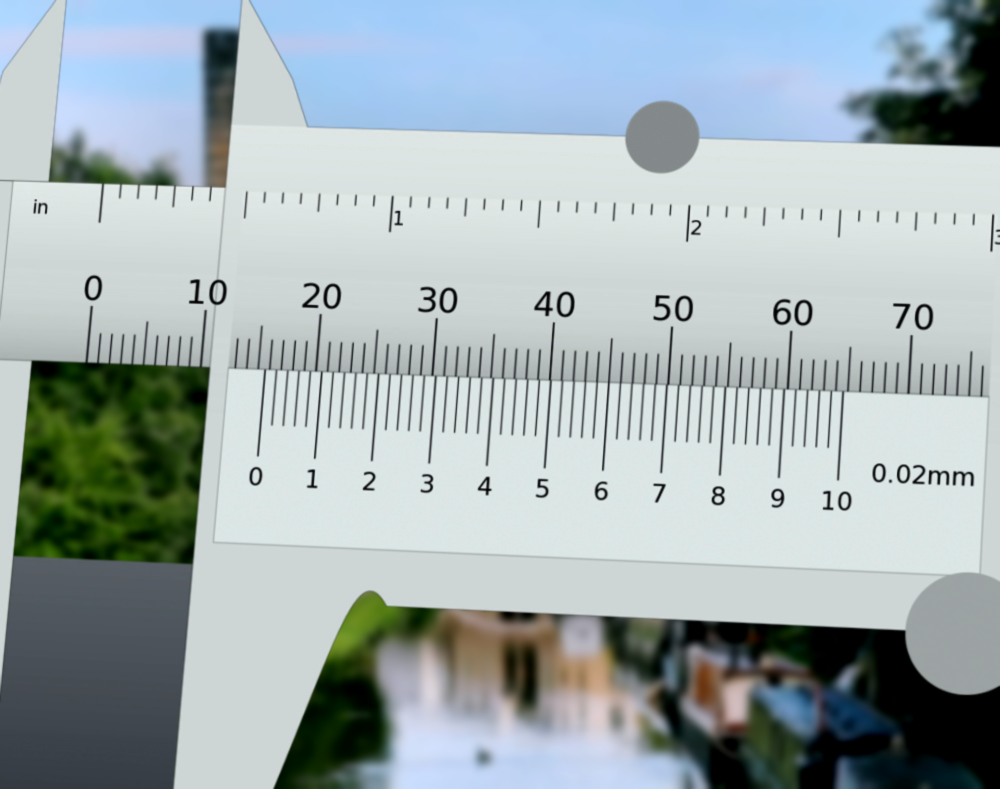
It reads mm 15.6
